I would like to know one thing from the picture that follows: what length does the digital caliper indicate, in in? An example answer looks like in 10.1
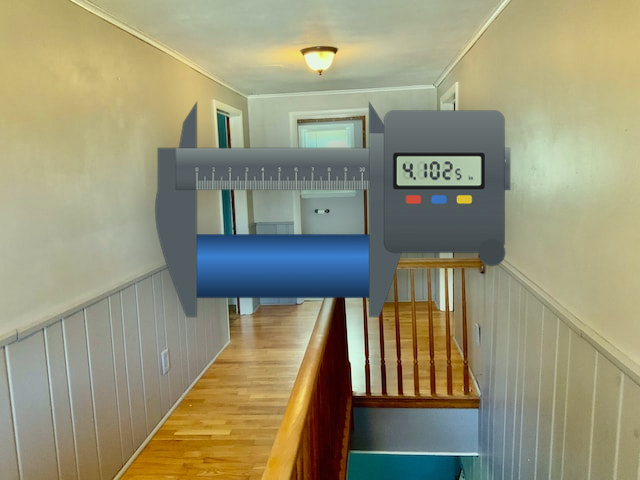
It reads in 4.1025
